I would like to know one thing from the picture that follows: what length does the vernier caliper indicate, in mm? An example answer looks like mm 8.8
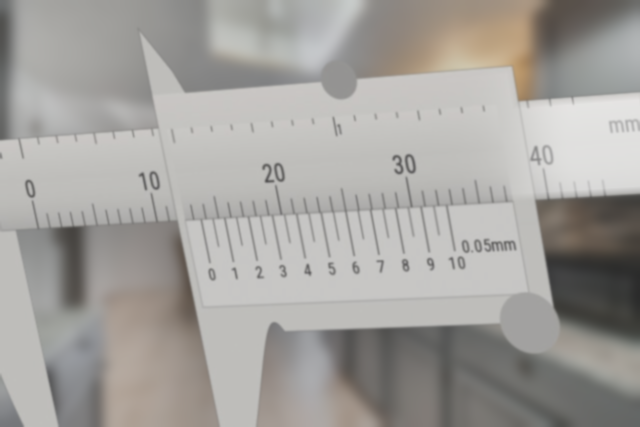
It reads mm 13.6
